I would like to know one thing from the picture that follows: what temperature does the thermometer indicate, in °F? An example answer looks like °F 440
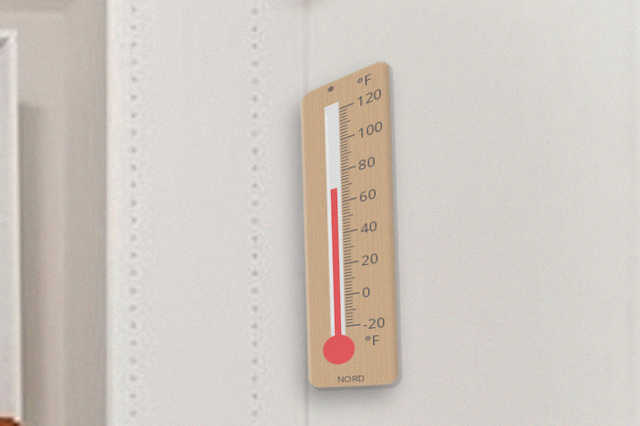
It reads °F 70
